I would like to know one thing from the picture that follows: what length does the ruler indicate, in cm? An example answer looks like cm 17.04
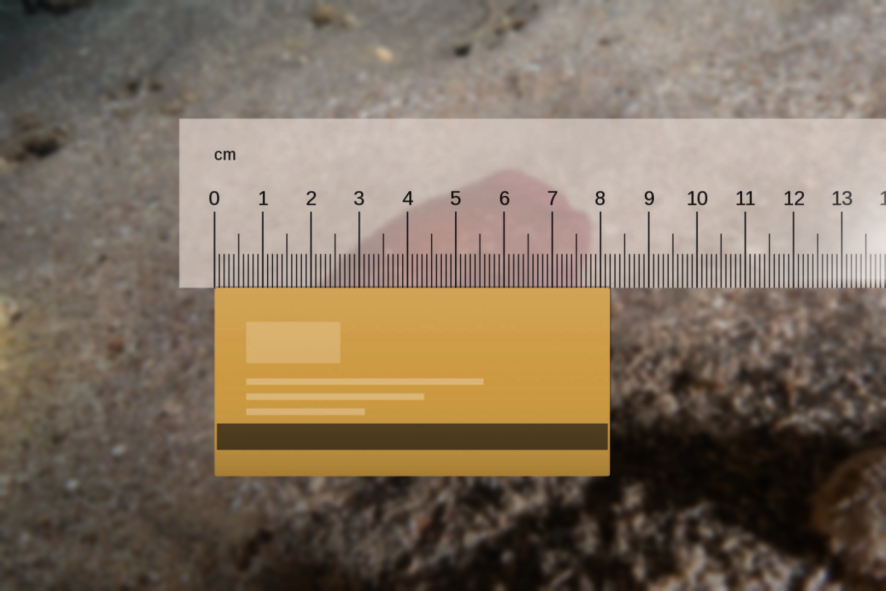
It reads cm 8.2
